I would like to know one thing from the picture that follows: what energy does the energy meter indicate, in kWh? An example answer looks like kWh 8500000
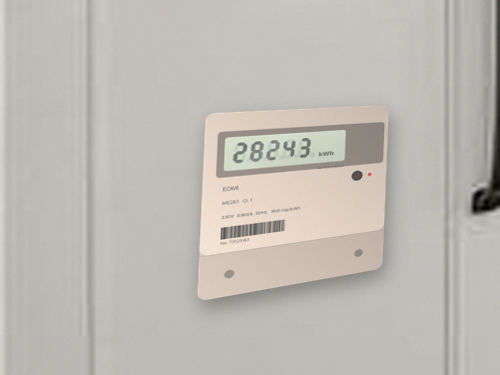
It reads kWh 28243
